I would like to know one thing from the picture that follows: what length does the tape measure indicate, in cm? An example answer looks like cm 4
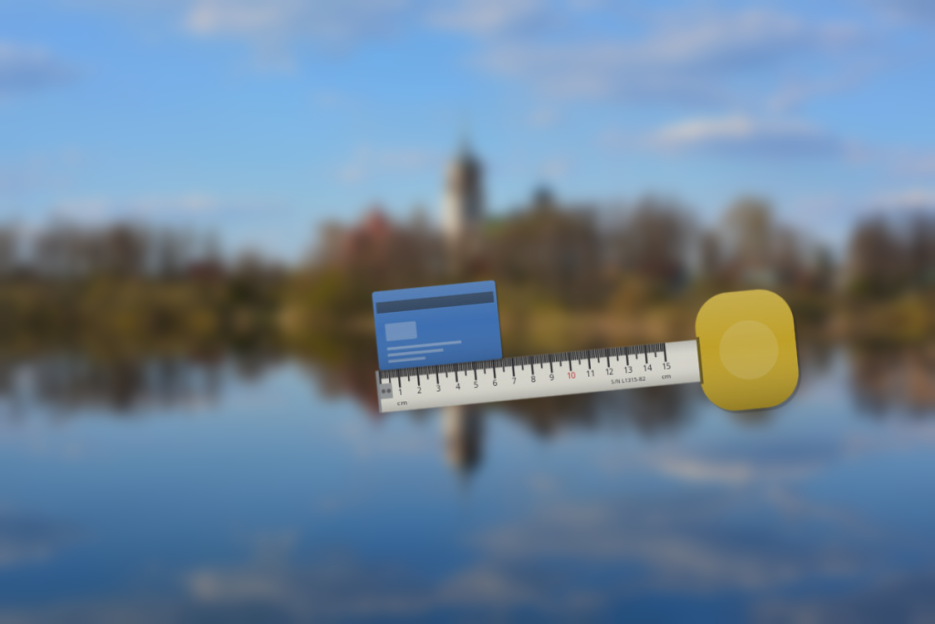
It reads cm 6.5
